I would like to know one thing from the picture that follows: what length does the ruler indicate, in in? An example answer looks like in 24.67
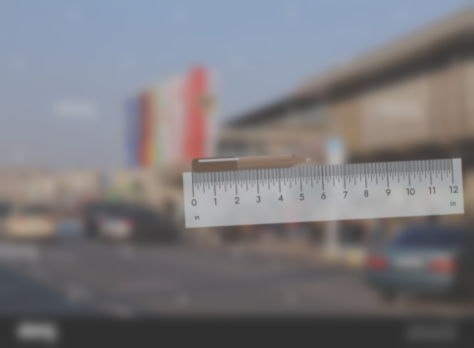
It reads in 5.5
